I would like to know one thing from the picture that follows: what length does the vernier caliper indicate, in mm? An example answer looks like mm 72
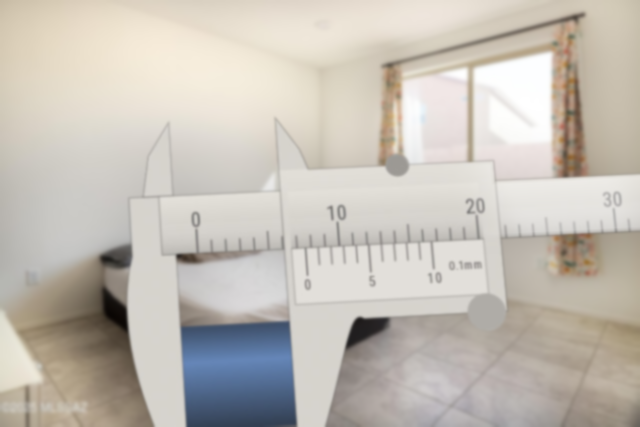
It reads mm 7.6
